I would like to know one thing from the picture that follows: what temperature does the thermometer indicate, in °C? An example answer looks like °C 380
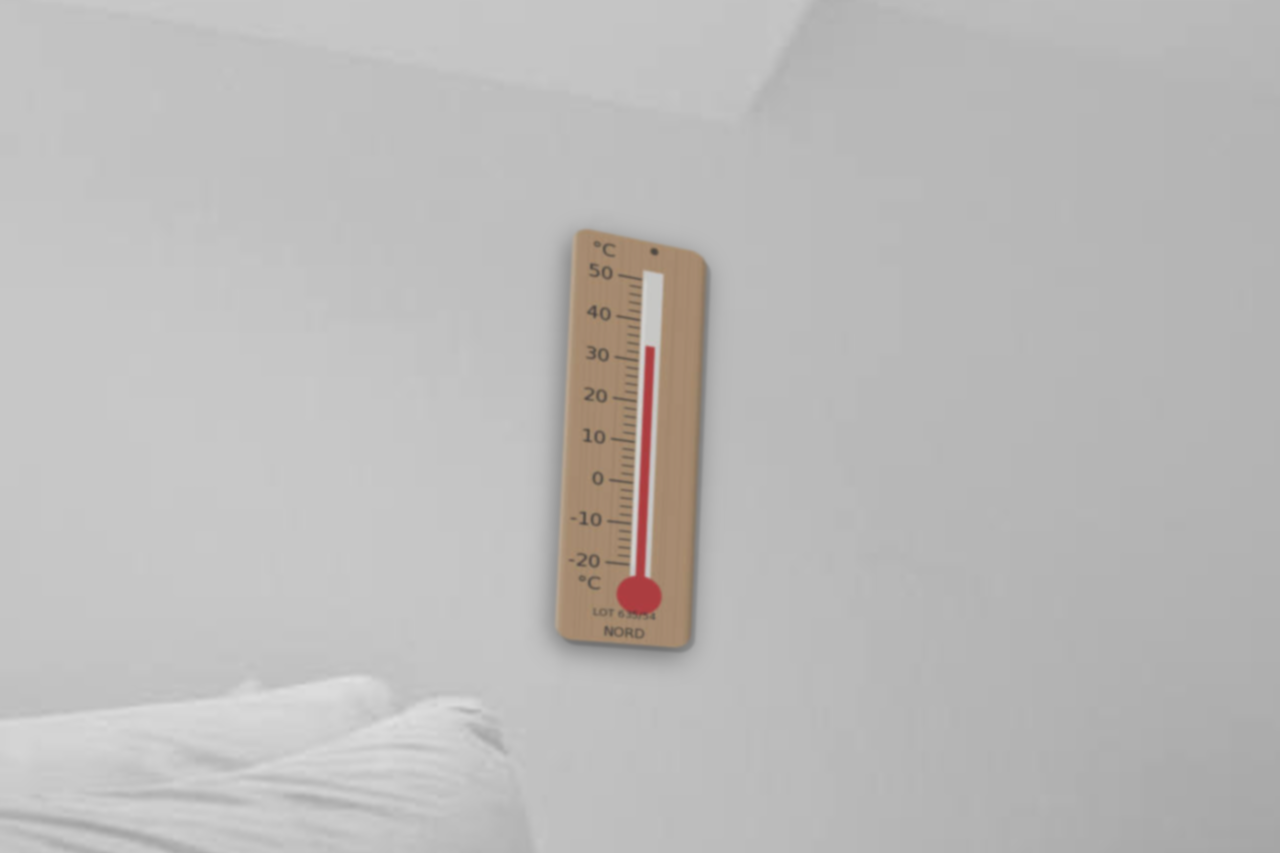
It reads °C 34
